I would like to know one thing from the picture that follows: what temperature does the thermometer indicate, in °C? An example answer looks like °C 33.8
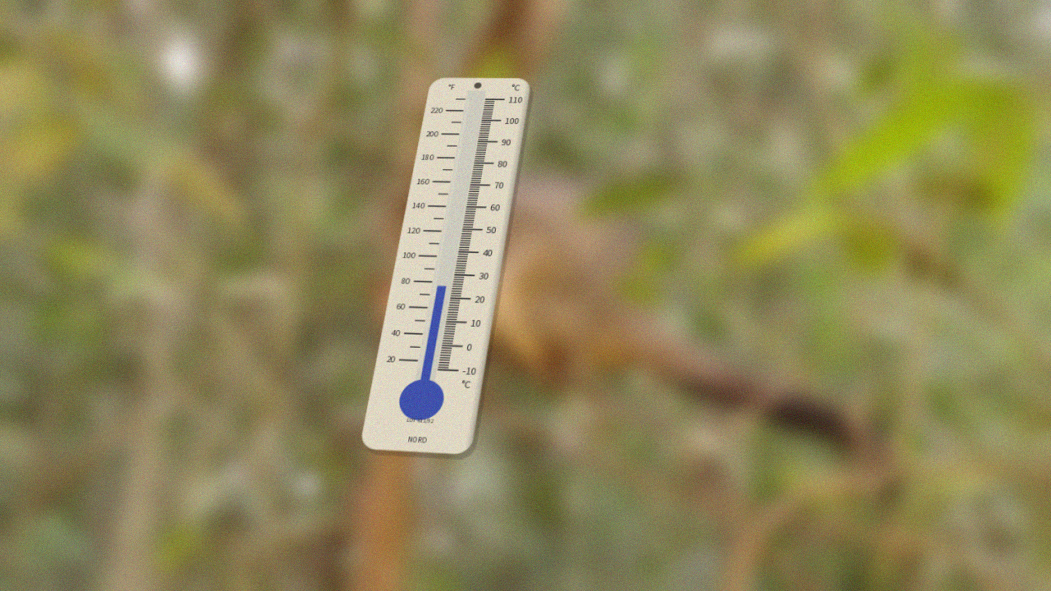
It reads °C 25
